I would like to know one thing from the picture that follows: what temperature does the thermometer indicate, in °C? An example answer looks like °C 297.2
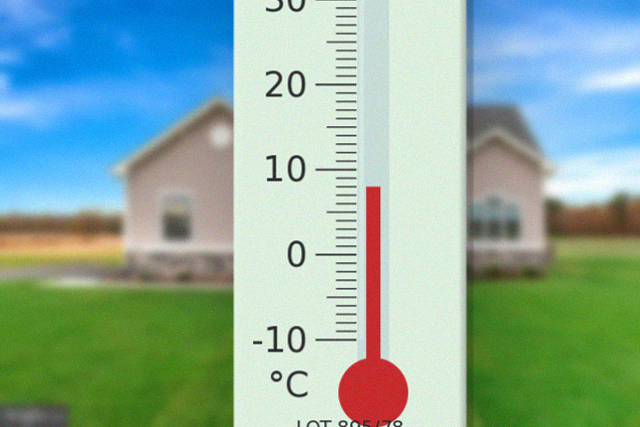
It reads °C 8
